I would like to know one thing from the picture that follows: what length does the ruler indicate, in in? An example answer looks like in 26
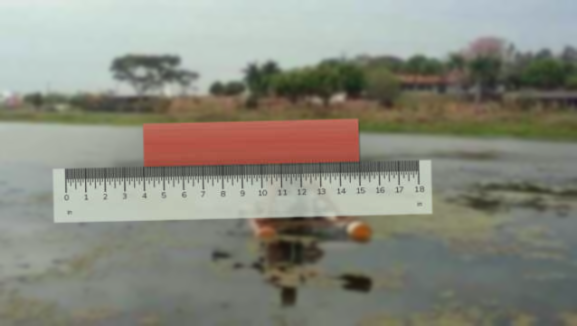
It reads in 11
